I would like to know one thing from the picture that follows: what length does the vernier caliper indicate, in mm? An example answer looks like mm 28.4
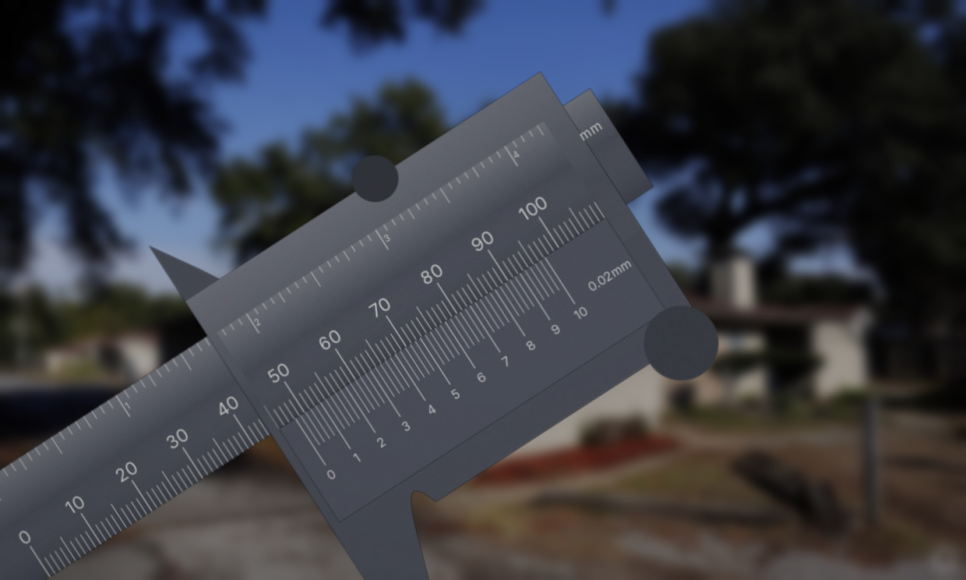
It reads mm 48.2
